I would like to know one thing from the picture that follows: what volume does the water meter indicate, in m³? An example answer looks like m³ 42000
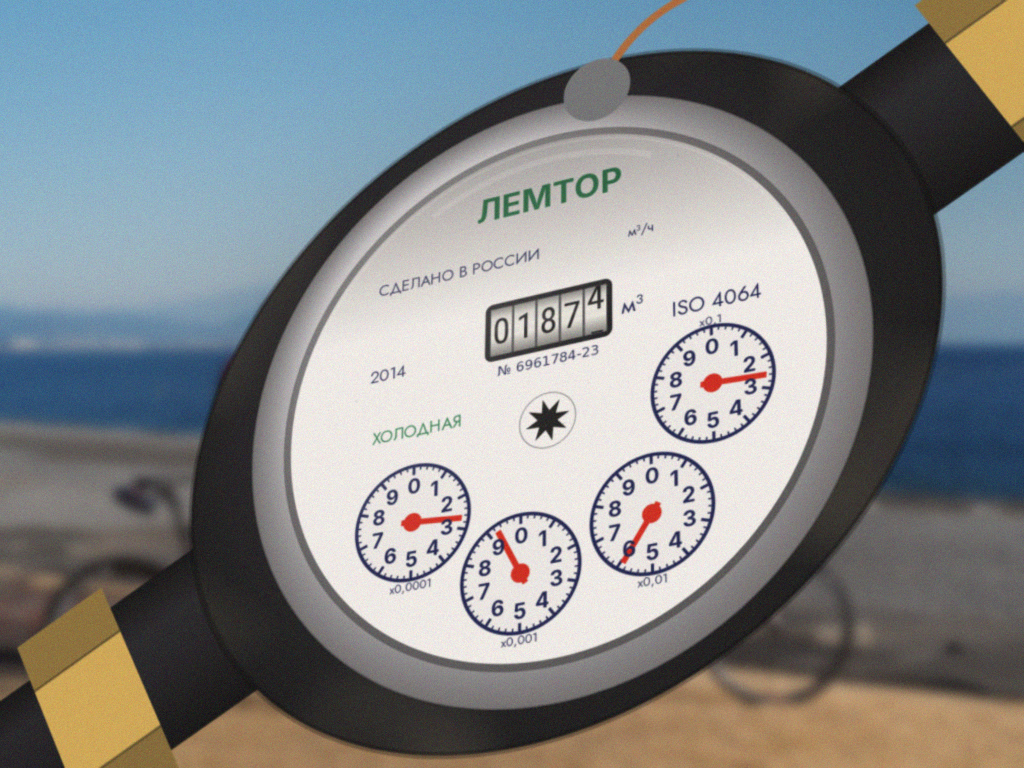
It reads m³ 1874.2592
